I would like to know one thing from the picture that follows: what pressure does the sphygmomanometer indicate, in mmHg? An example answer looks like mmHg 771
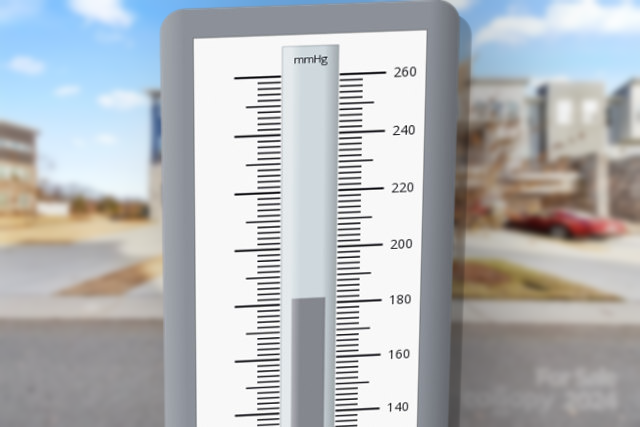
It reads mmHg 182
